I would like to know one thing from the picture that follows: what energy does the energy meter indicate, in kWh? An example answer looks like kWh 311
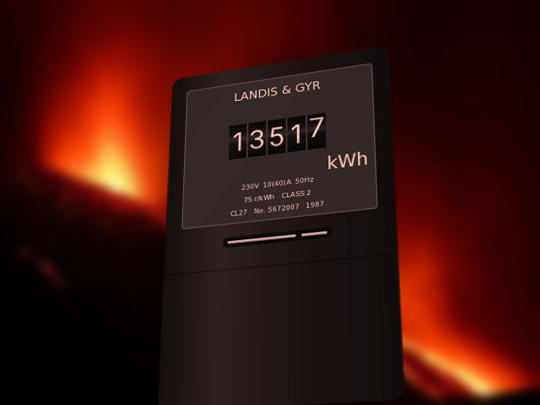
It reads kWh 13517
